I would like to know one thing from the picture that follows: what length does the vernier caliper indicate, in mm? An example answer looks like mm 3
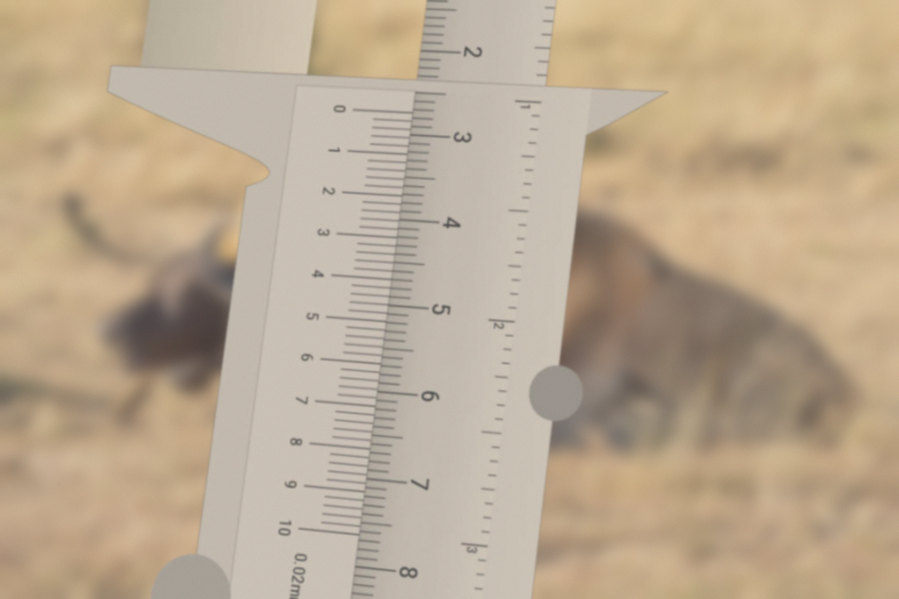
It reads mm 27.4
